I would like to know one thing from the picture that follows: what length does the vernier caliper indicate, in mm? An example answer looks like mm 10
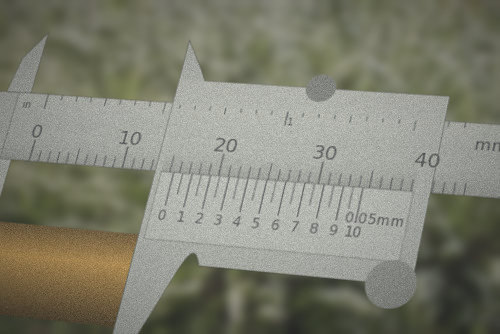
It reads mm 15.4
